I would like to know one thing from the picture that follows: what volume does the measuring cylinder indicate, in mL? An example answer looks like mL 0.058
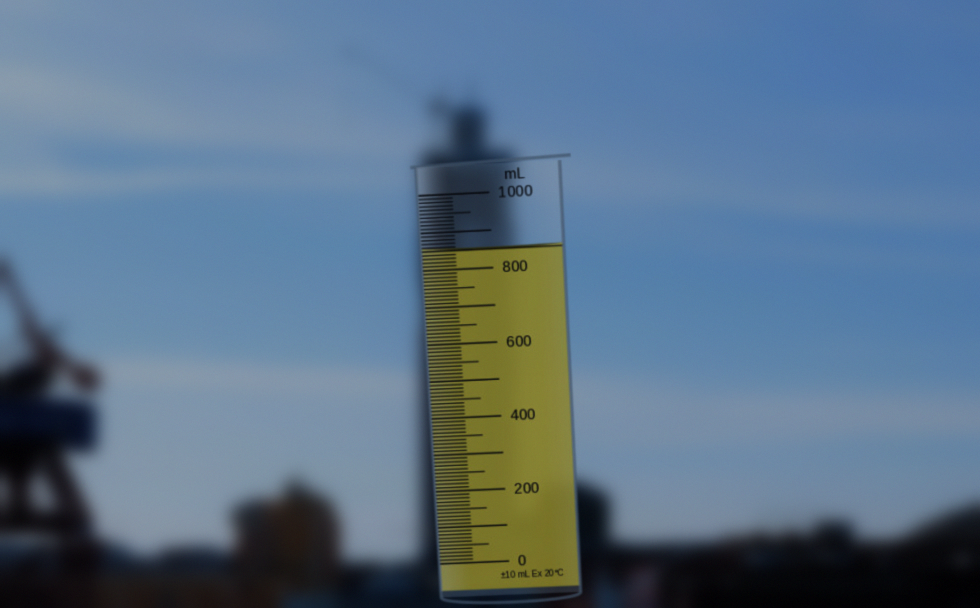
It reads mL 850
